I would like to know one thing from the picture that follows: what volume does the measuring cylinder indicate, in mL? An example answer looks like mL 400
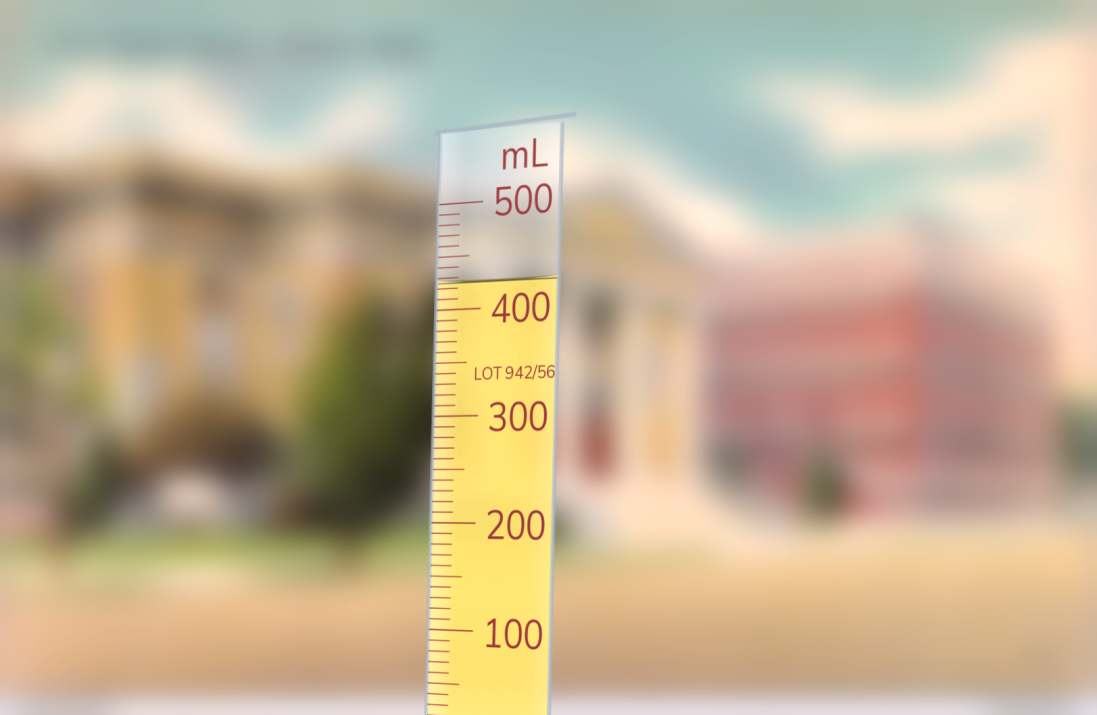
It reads mL 425
